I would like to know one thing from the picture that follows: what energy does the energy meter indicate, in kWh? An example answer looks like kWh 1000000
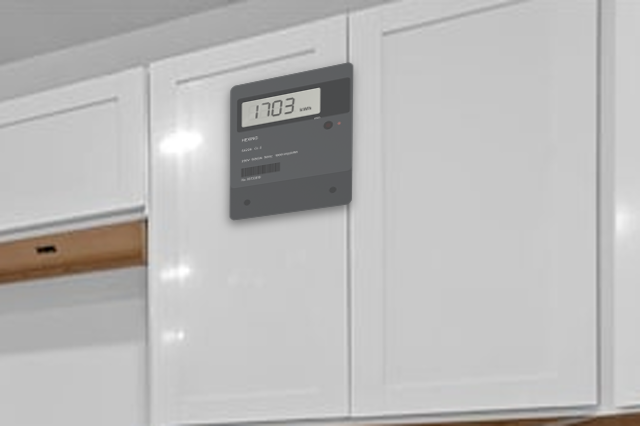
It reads kWh 1703
